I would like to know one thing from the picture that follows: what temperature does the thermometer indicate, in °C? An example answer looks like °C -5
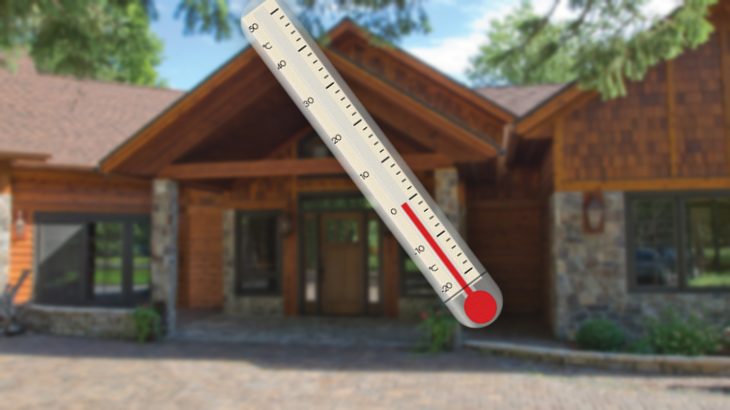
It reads °C 0
